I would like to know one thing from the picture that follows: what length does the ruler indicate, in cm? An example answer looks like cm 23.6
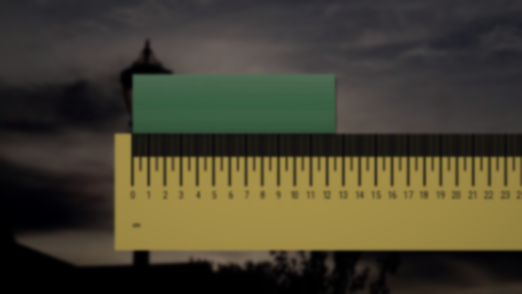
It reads cm 12.5
